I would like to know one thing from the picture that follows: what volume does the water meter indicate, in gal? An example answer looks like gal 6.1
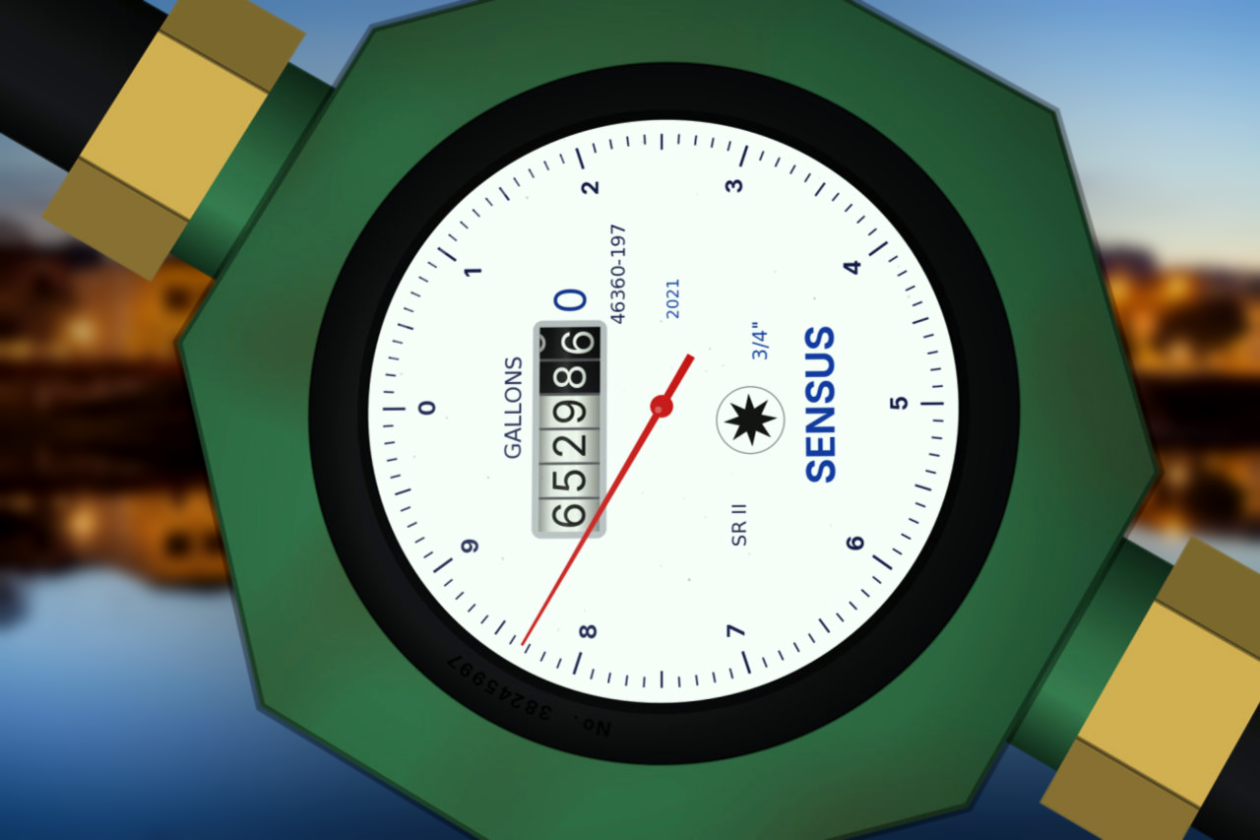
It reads gal 6529858.3
